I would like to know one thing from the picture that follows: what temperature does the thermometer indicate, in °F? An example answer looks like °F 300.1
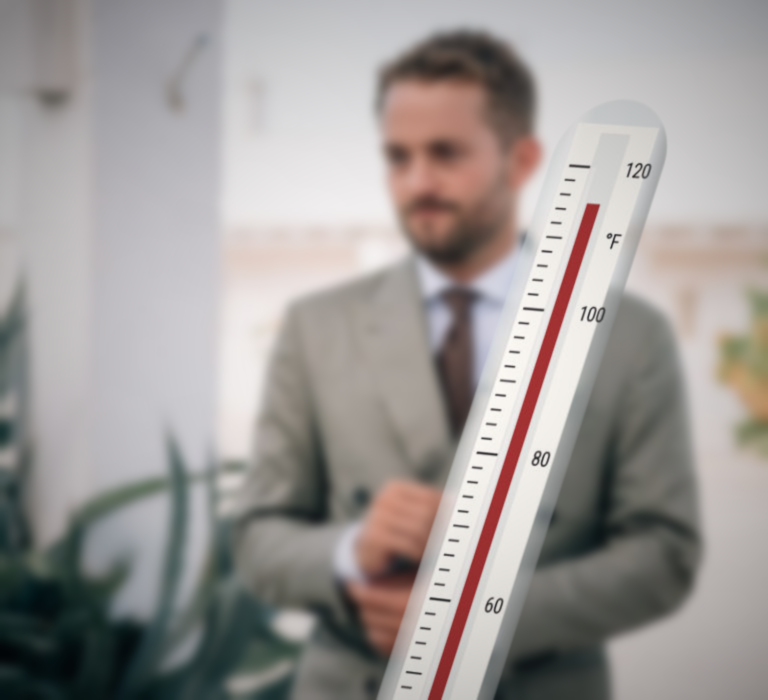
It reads °F 115
